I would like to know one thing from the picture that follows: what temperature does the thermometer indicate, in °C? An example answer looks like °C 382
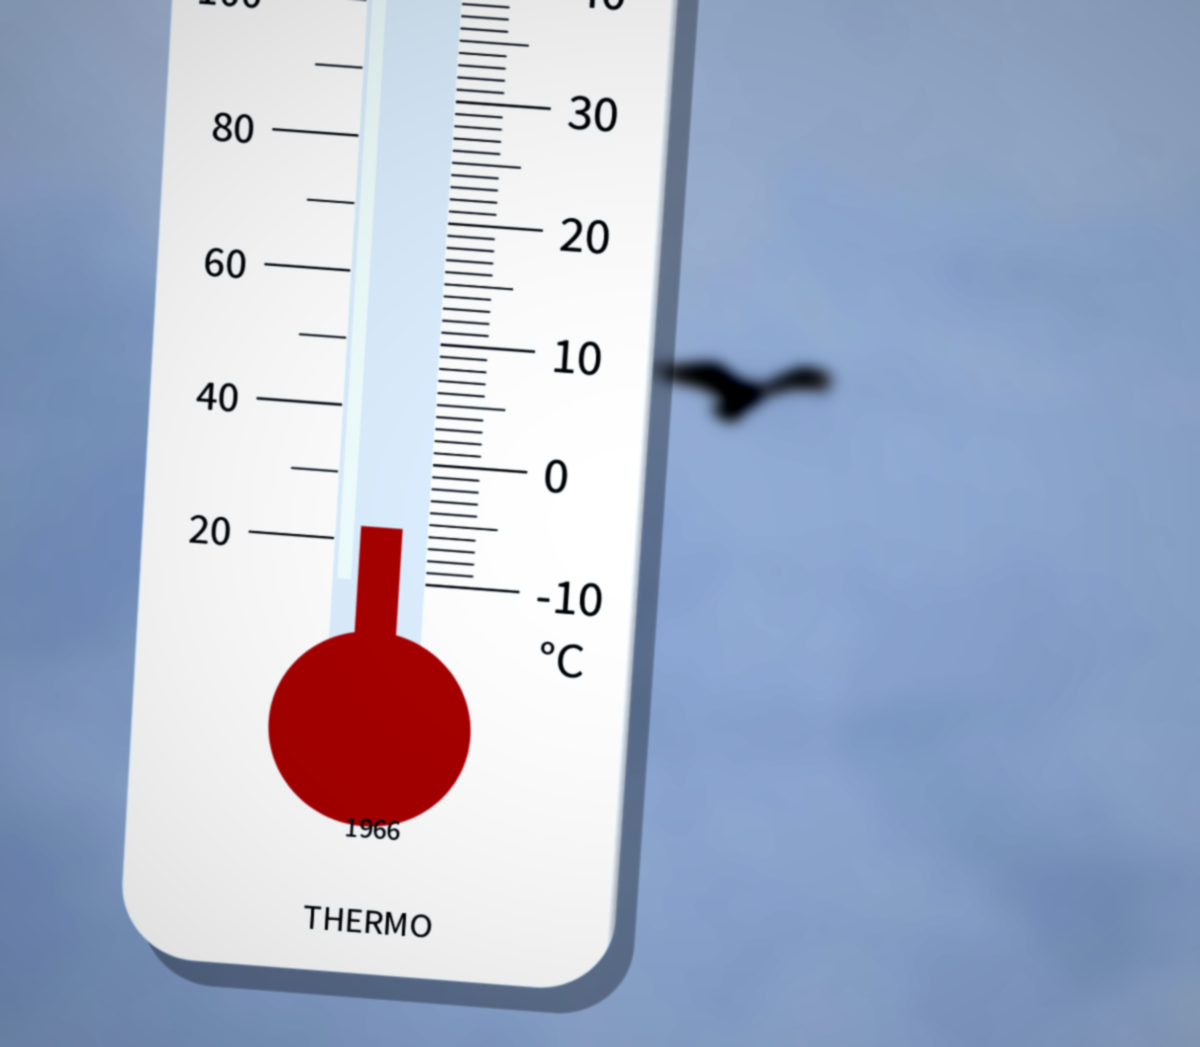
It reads °C -5.5
